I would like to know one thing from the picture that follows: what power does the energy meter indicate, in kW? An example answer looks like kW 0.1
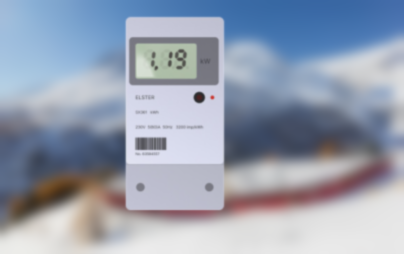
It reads kW 1.19
